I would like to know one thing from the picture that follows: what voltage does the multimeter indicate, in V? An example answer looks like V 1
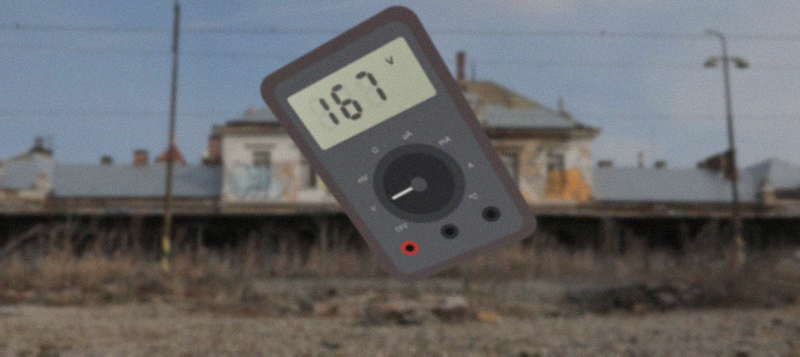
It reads V 167
